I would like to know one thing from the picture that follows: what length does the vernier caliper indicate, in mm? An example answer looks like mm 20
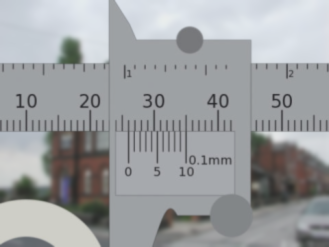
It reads mm 26.0
